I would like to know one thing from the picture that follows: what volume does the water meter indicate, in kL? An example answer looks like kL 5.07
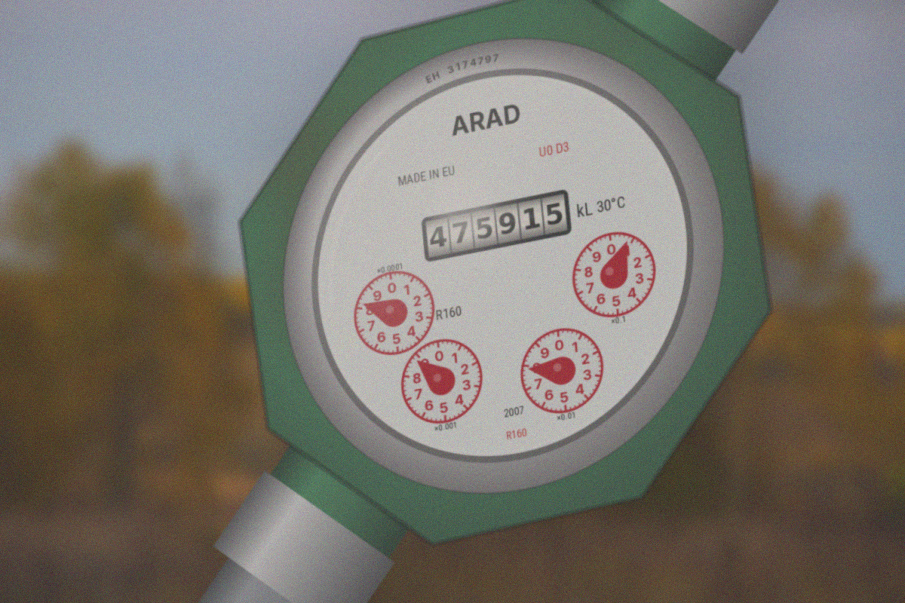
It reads kL 475915.0788
